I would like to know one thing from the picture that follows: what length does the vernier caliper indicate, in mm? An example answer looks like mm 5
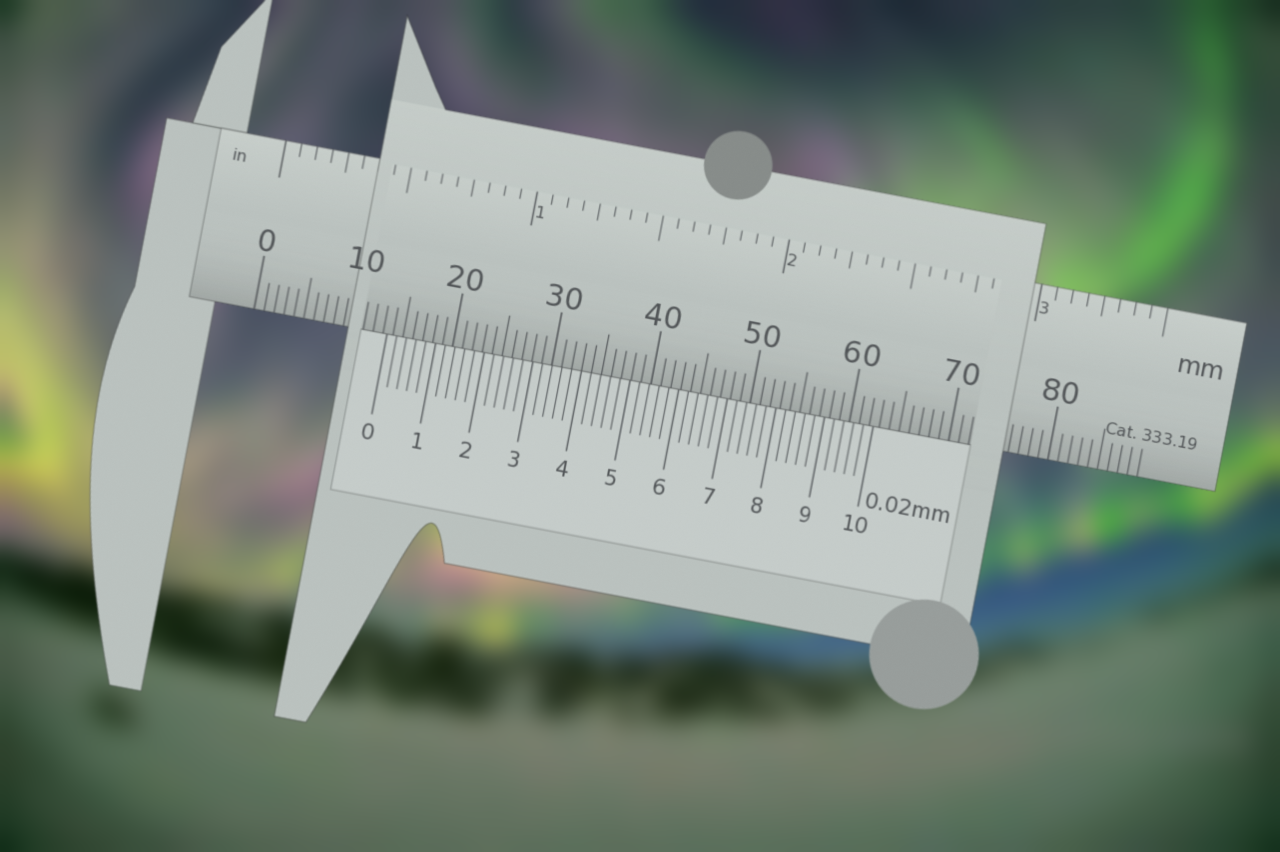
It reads mm 13.4
